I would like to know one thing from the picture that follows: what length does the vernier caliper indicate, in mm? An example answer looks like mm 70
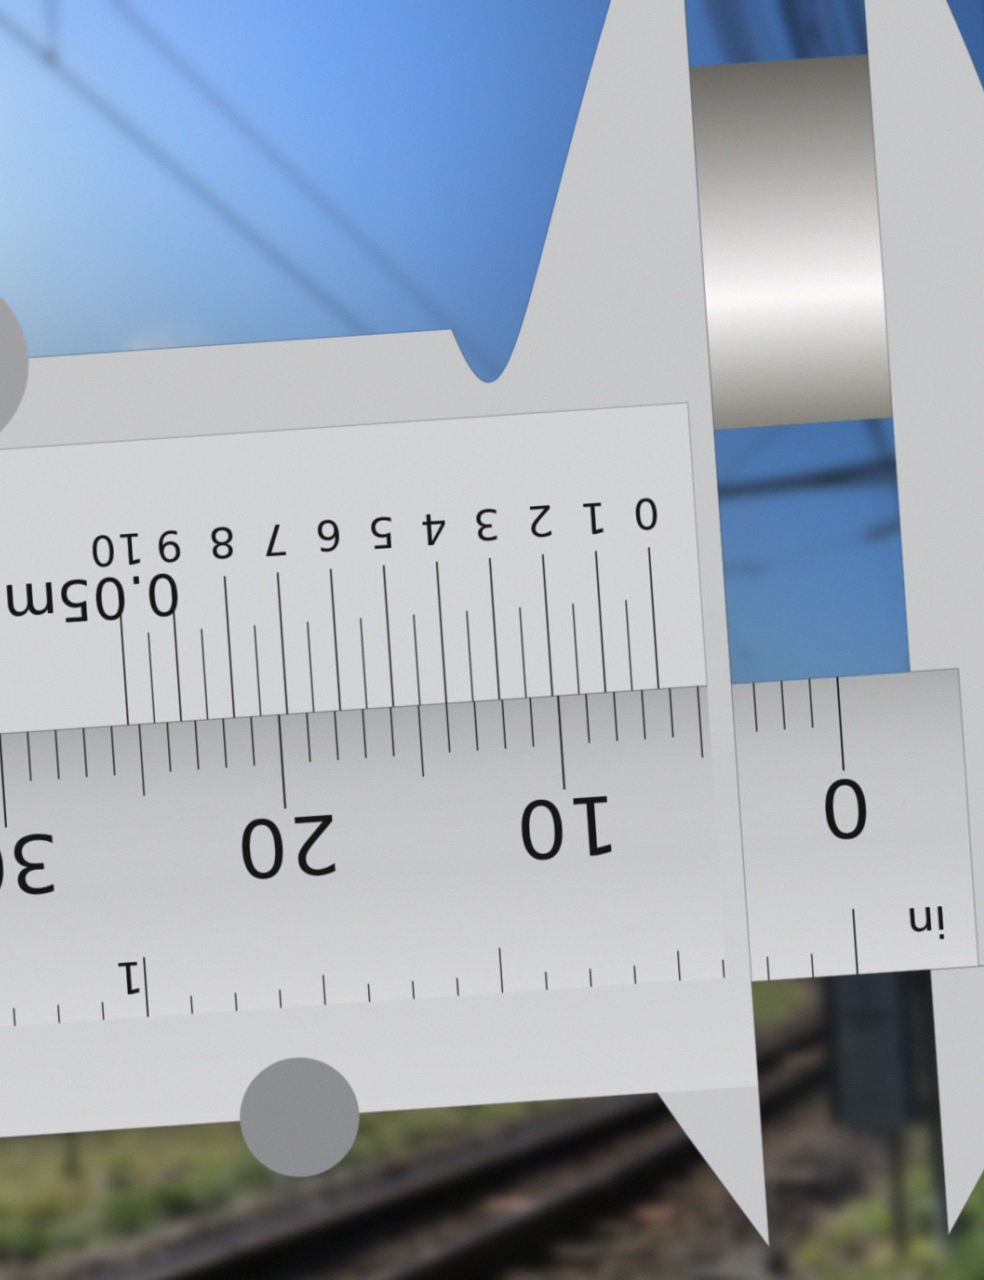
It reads mm 6.40
